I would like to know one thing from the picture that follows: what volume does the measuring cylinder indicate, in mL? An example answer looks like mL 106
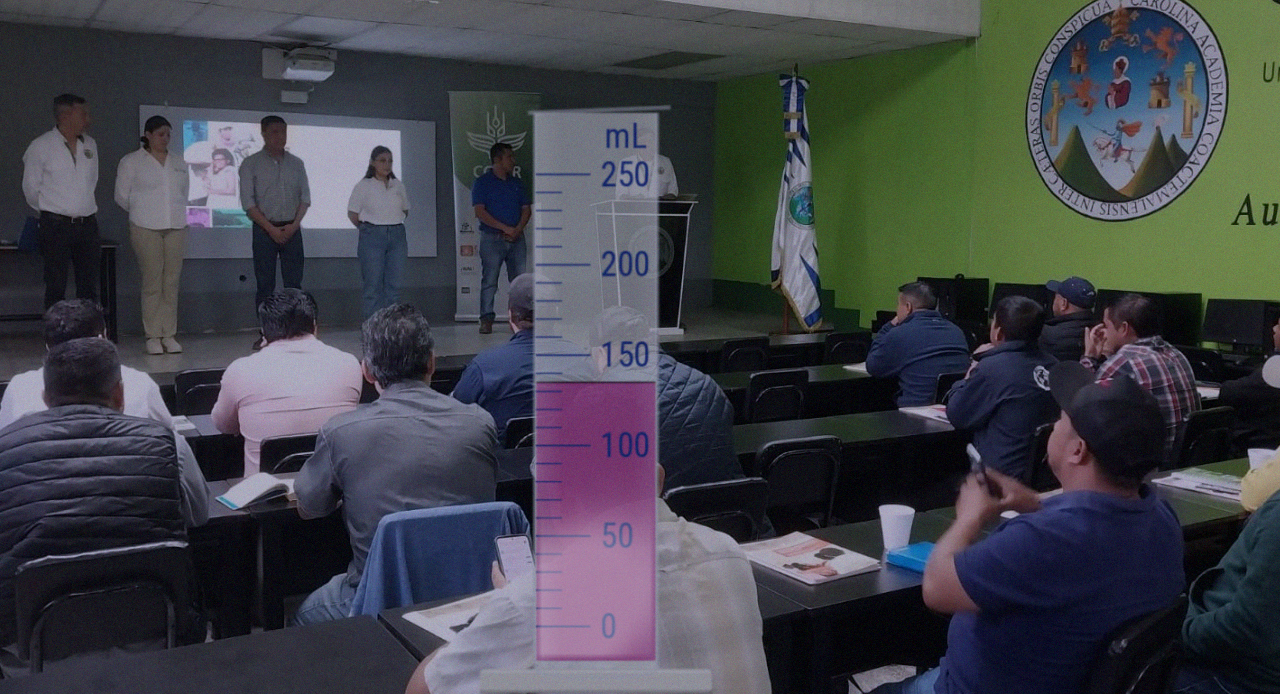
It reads mL 135
